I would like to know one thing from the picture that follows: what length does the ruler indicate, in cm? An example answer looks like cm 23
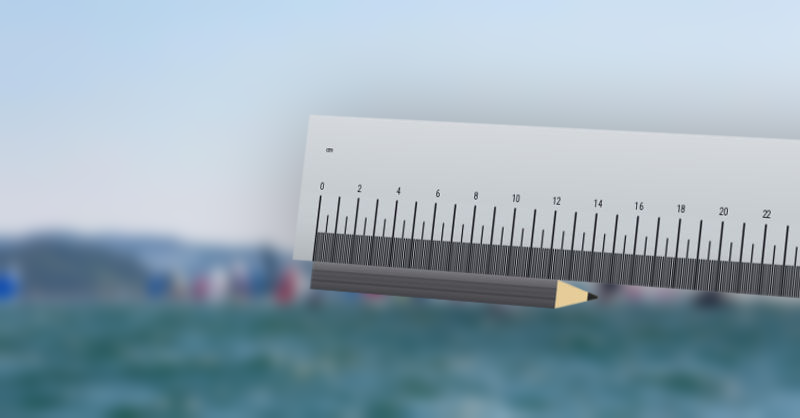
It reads cm 14.5
